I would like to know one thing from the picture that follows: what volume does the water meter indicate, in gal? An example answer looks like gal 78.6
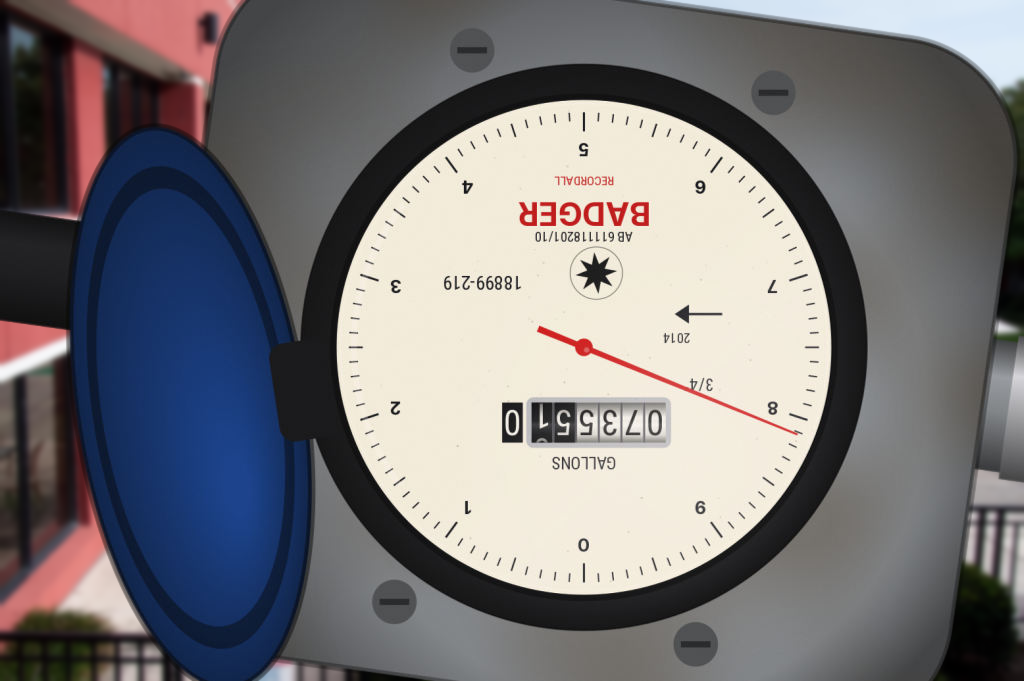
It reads gal 735508.1
